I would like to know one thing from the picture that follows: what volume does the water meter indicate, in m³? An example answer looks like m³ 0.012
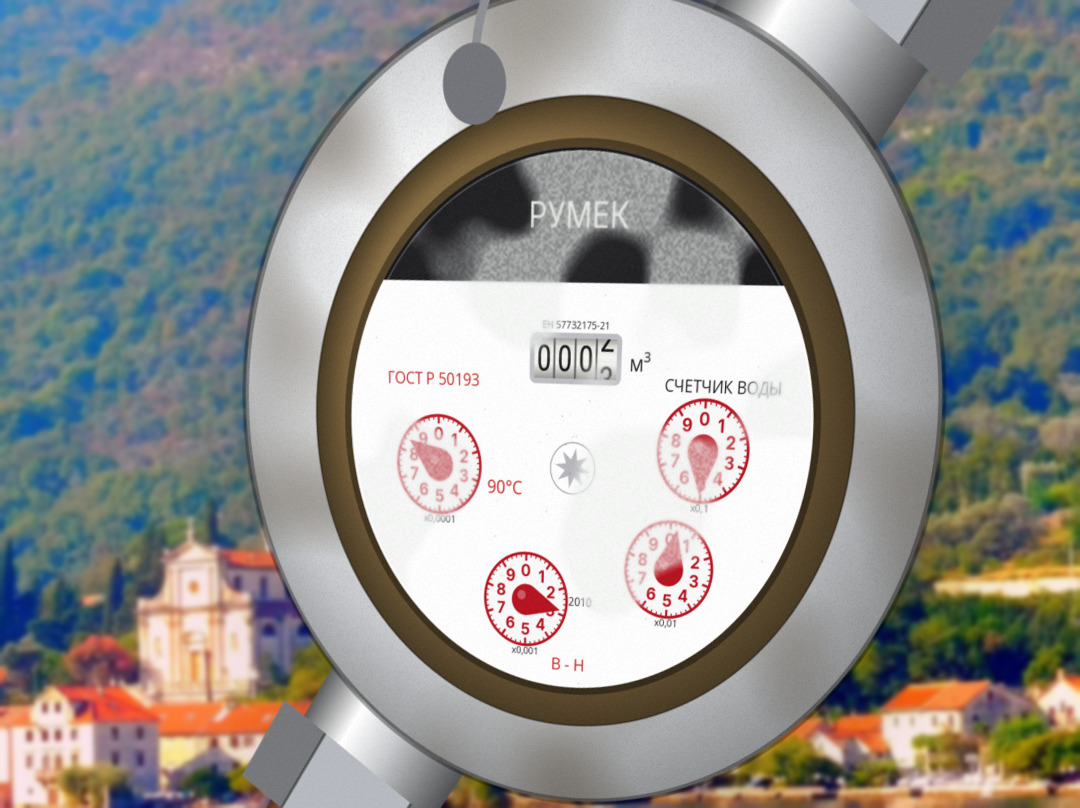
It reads m³ 2.5028
